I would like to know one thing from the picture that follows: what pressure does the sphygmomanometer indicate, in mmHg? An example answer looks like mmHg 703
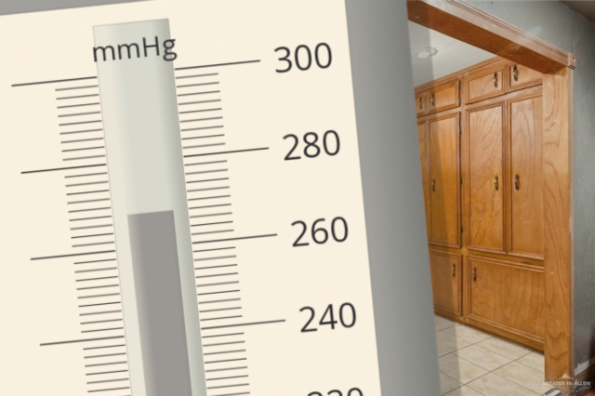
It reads mmHg 268
